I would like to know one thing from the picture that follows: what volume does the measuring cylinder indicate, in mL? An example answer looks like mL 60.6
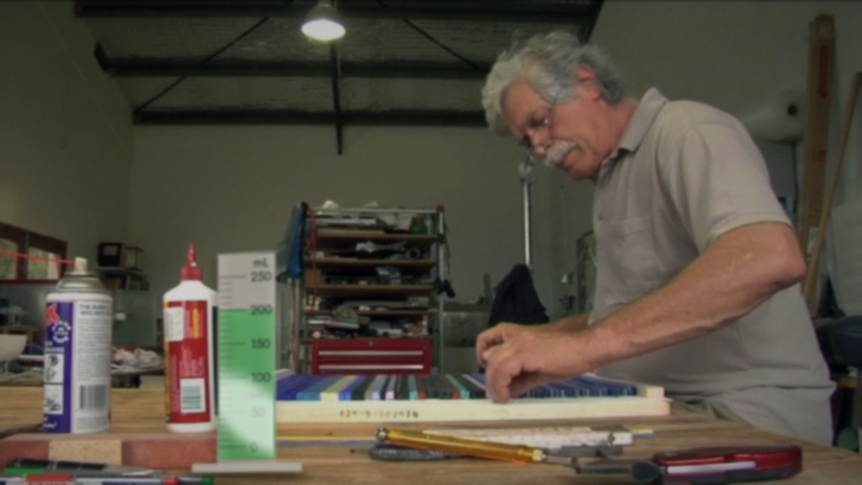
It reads mL 200
